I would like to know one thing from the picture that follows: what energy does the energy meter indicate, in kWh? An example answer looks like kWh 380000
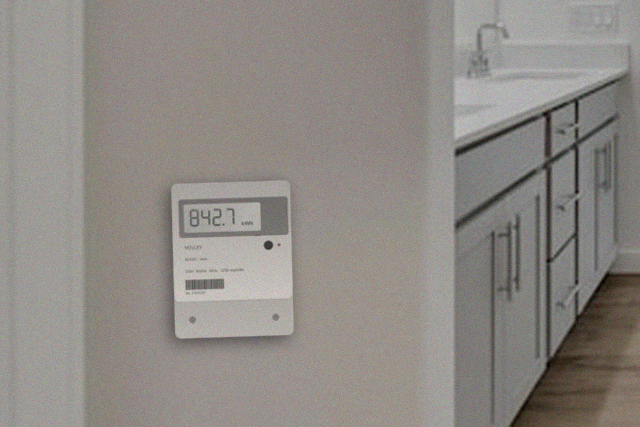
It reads kWh 842.7
